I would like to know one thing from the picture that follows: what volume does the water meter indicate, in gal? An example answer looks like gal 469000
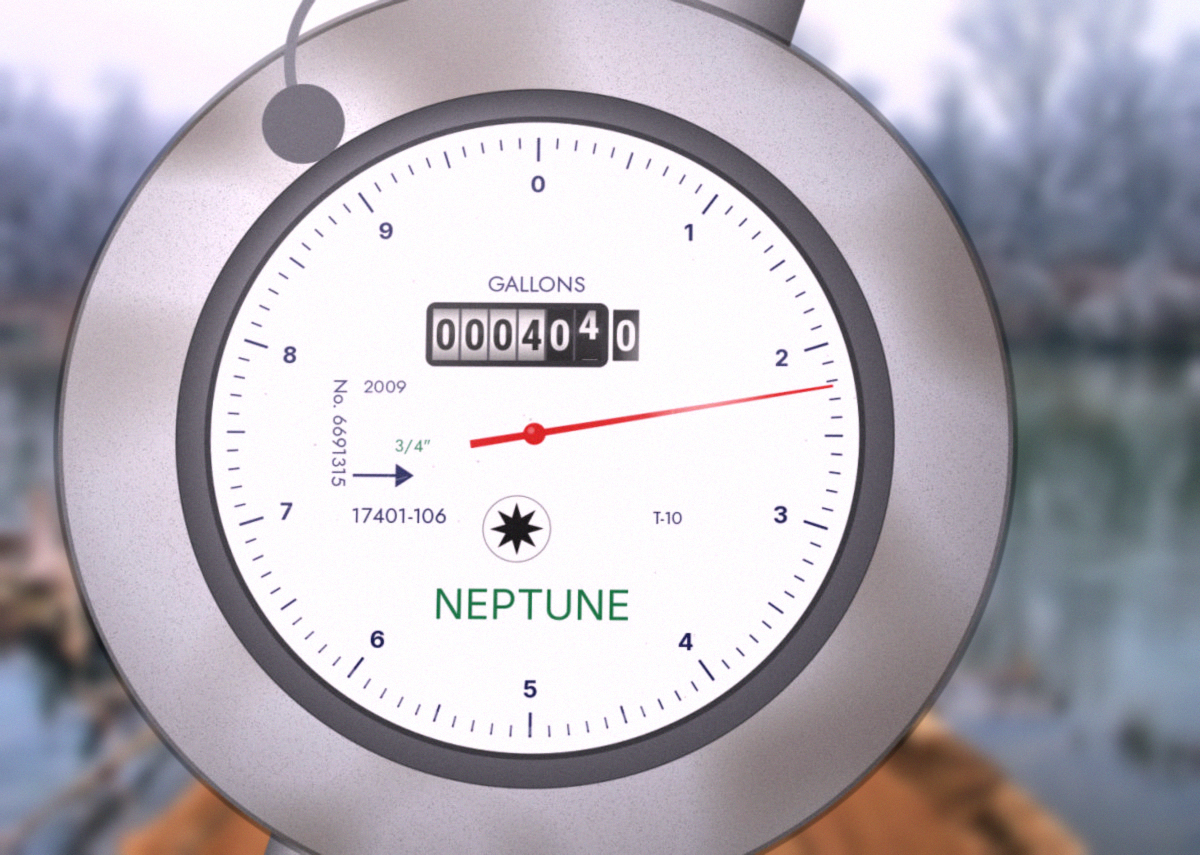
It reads gal 4042.2
